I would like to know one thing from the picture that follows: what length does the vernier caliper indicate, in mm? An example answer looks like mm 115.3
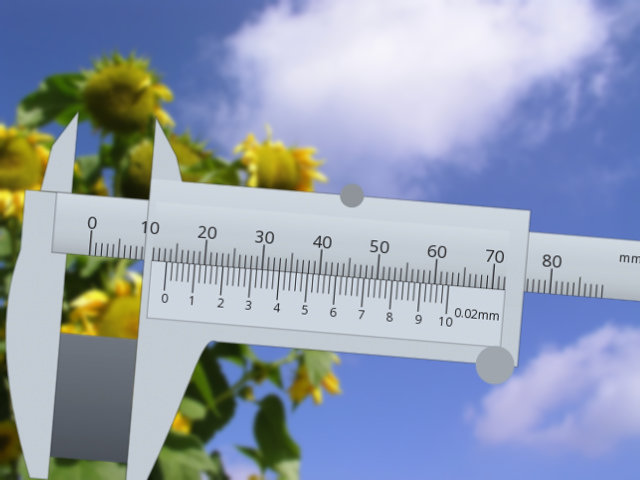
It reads mm 13.4
